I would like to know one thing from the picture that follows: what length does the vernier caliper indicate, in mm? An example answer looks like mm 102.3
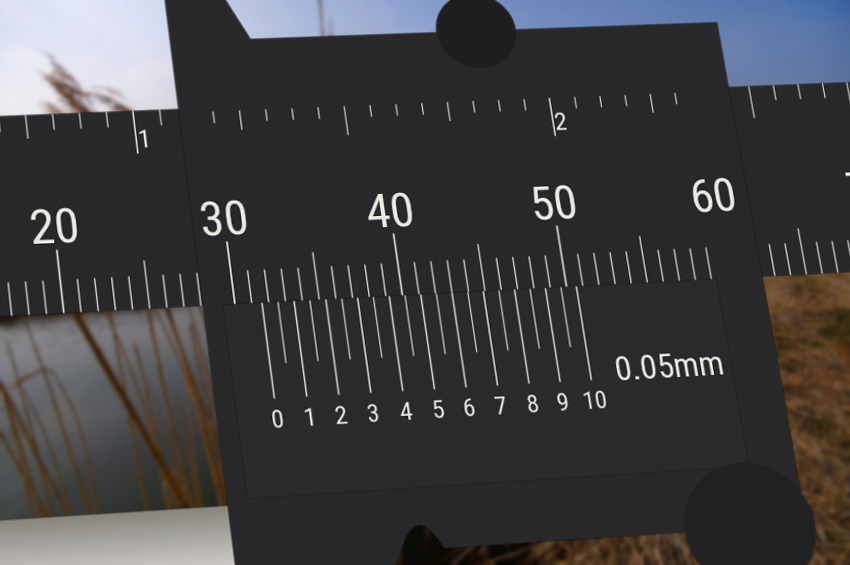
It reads mm 31.6
